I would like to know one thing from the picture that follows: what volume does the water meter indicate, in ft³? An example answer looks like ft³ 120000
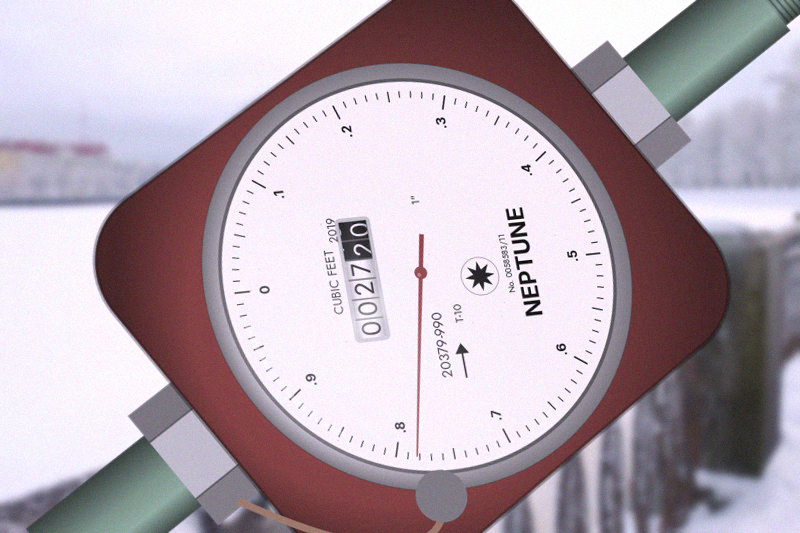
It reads ft³ 2719.78
